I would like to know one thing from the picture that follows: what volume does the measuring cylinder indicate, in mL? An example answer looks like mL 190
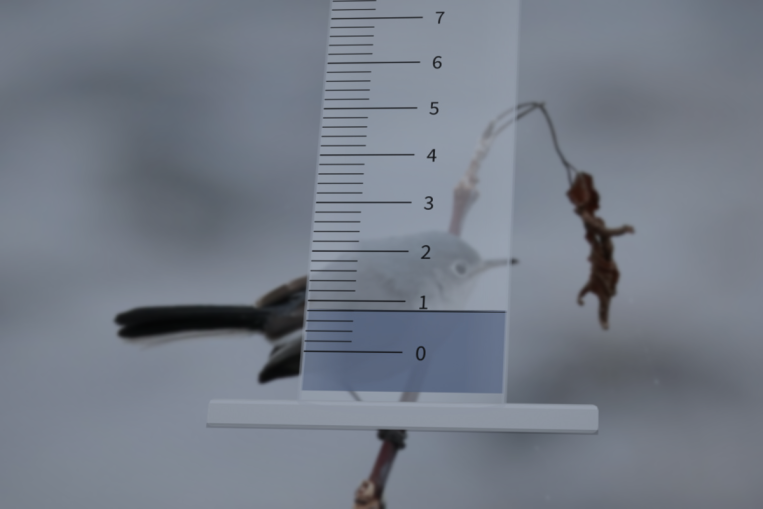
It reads mL 0.8
